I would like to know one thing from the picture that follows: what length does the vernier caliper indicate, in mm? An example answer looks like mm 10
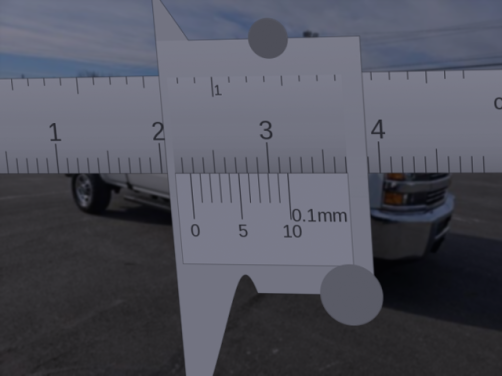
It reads mm 22.7
